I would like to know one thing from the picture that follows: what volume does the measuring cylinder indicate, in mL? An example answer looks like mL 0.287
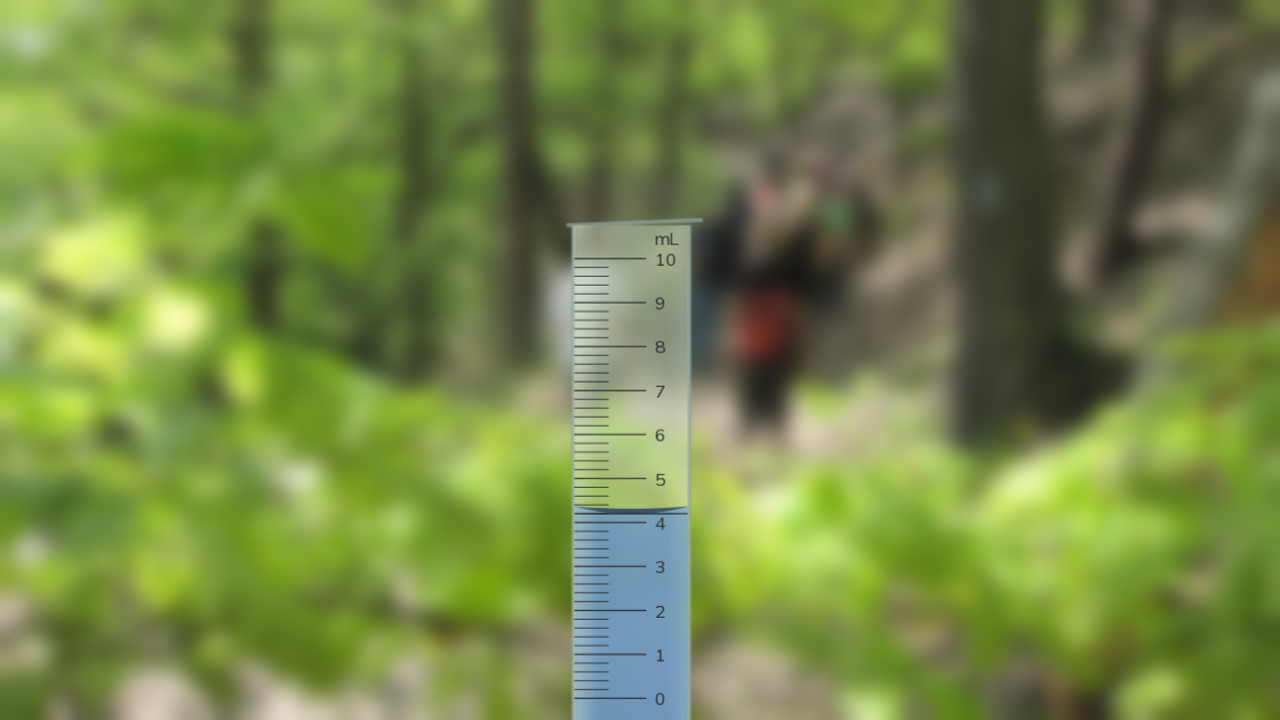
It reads mL 4.2
